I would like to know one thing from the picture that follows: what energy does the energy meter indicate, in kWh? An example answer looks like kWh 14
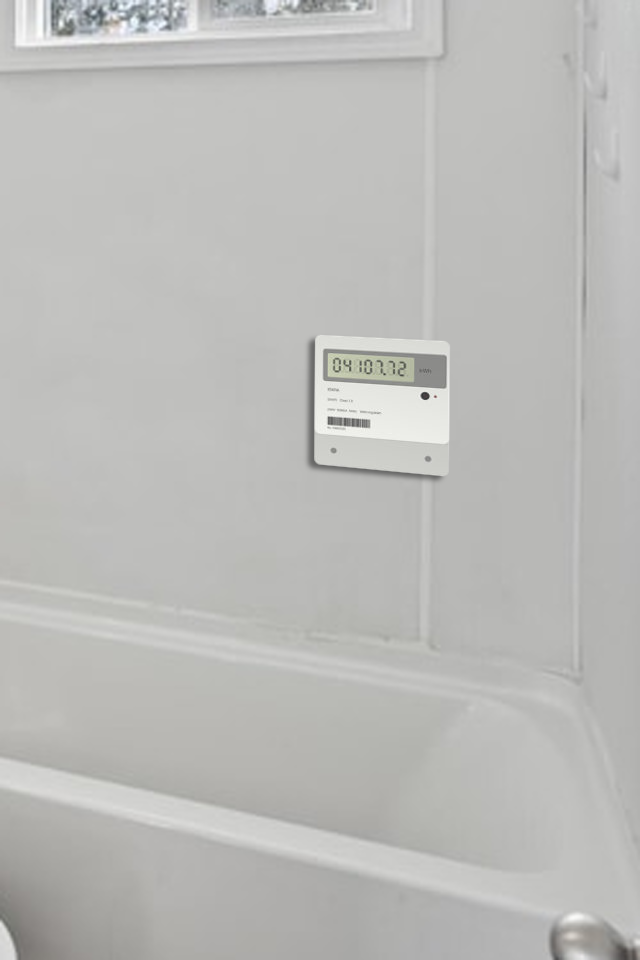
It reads kWh 4107.72
